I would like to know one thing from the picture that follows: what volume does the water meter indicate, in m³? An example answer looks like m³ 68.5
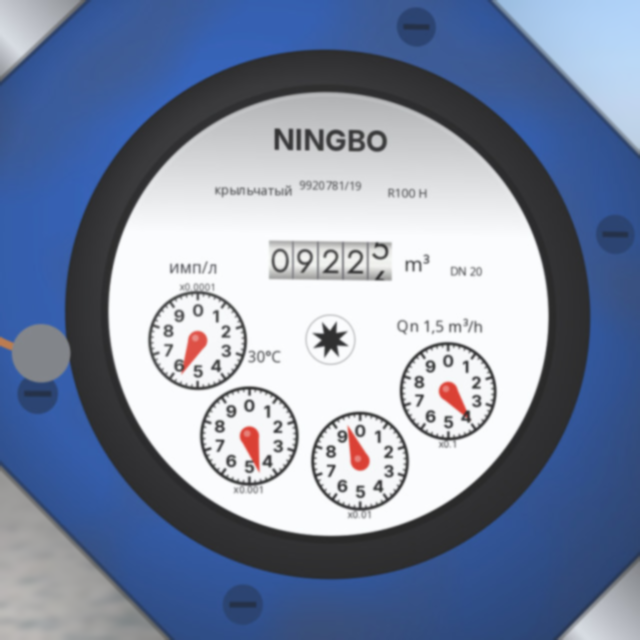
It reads m³ 9225.3945
